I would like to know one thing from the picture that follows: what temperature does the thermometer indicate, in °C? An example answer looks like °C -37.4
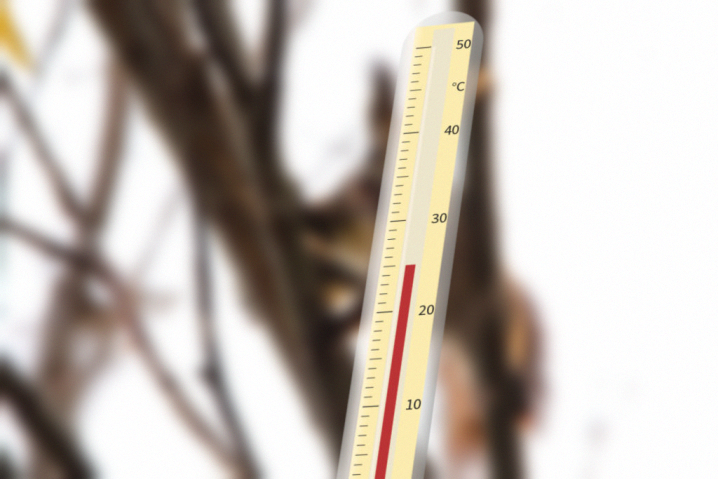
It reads °C 25
